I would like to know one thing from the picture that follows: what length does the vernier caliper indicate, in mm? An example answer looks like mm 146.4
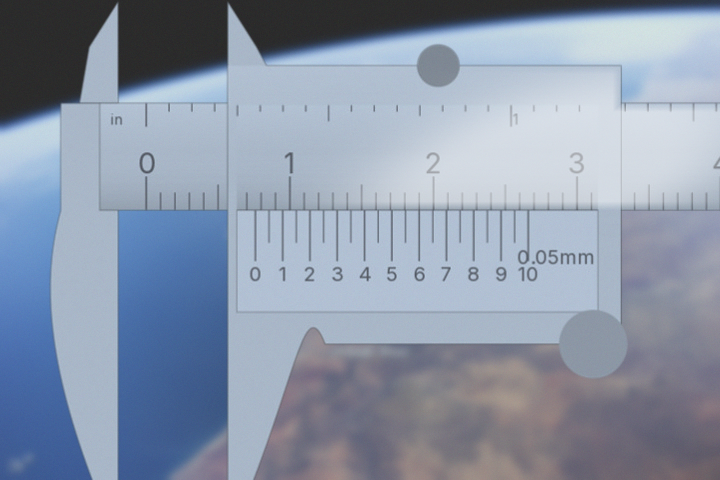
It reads mm 7.6
